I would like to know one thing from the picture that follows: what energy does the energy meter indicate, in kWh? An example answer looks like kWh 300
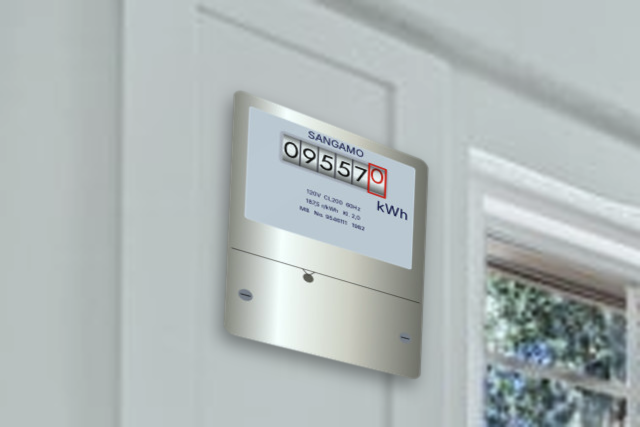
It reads kWh 9557.0
